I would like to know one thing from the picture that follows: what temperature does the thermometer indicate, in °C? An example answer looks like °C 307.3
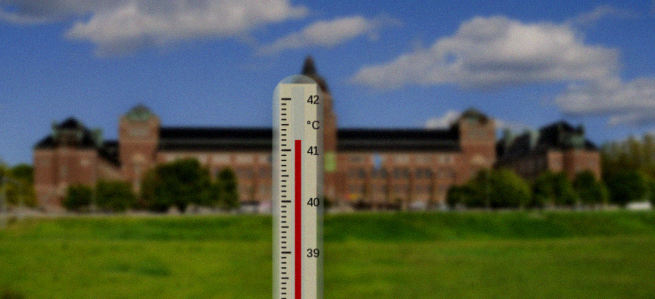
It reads °C 41.2
